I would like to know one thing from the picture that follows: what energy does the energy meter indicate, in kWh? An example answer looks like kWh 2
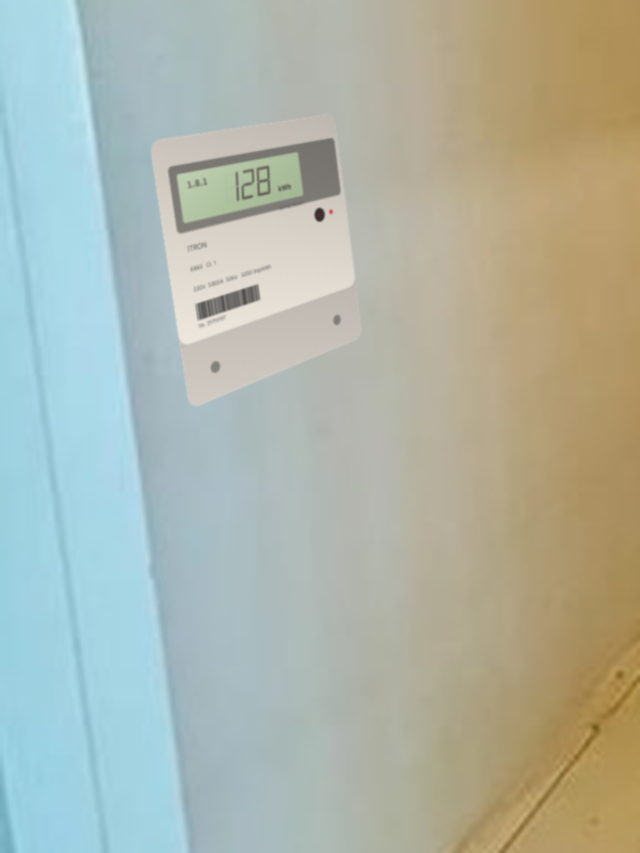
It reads kWh 128
